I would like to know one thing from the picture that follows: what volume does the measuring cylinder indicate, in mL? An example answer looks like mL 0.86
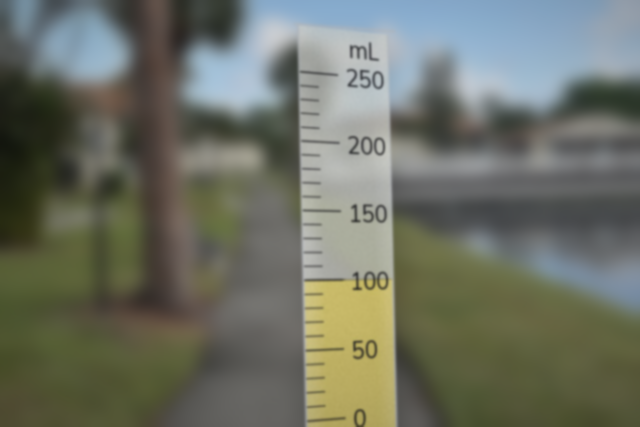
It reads mL 100
